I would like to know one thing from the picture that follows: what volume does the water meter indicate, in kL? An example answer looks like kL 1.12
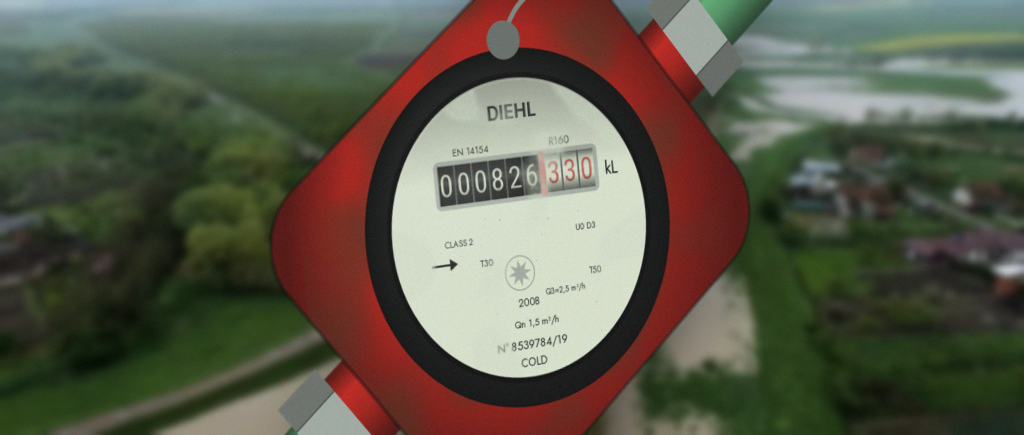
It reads kL 826.330
